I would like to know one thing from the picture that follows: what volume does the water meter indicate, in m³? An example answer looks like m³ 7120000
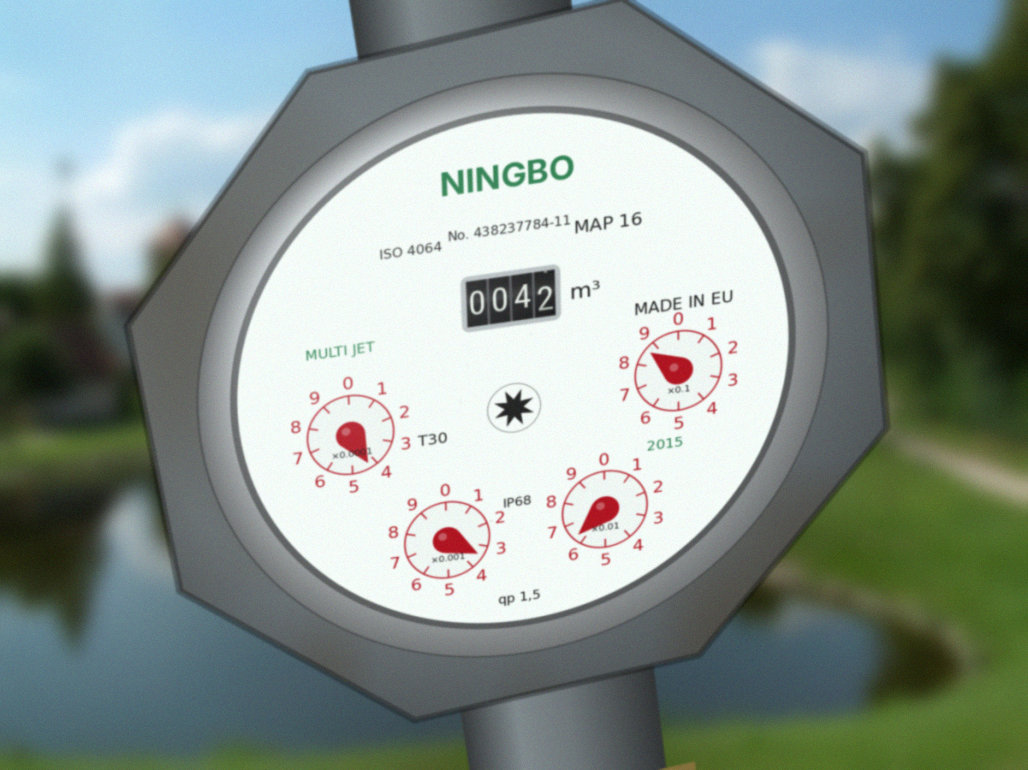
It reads m³ 41.8634
